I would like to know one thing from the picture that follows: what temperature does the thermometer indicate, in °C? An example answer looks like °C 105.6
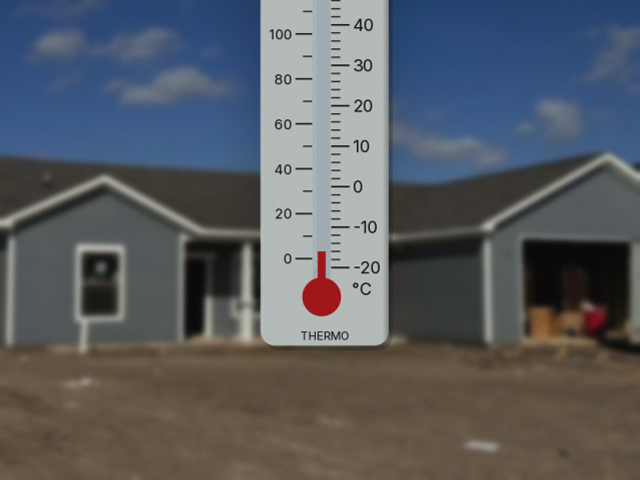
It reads °C -16
